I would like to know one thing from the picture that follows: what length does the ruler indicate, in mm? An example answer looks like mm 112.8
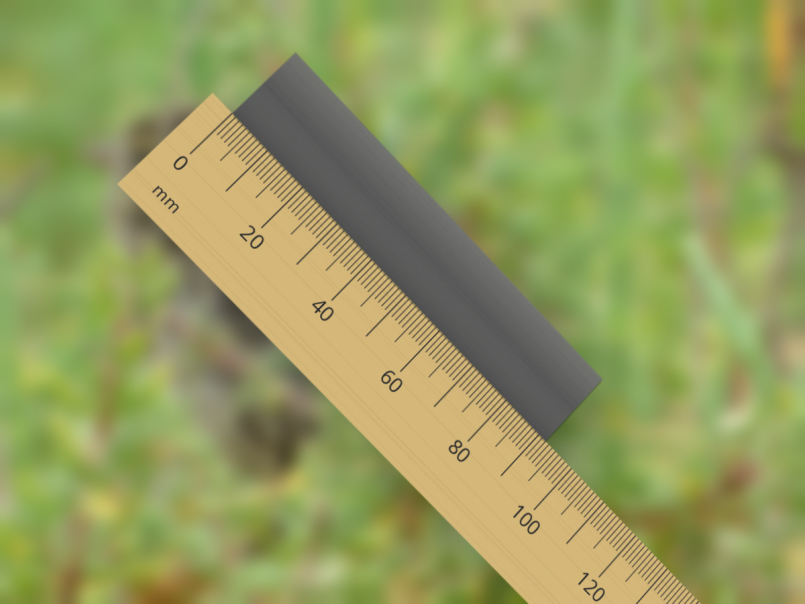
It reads mm 92
